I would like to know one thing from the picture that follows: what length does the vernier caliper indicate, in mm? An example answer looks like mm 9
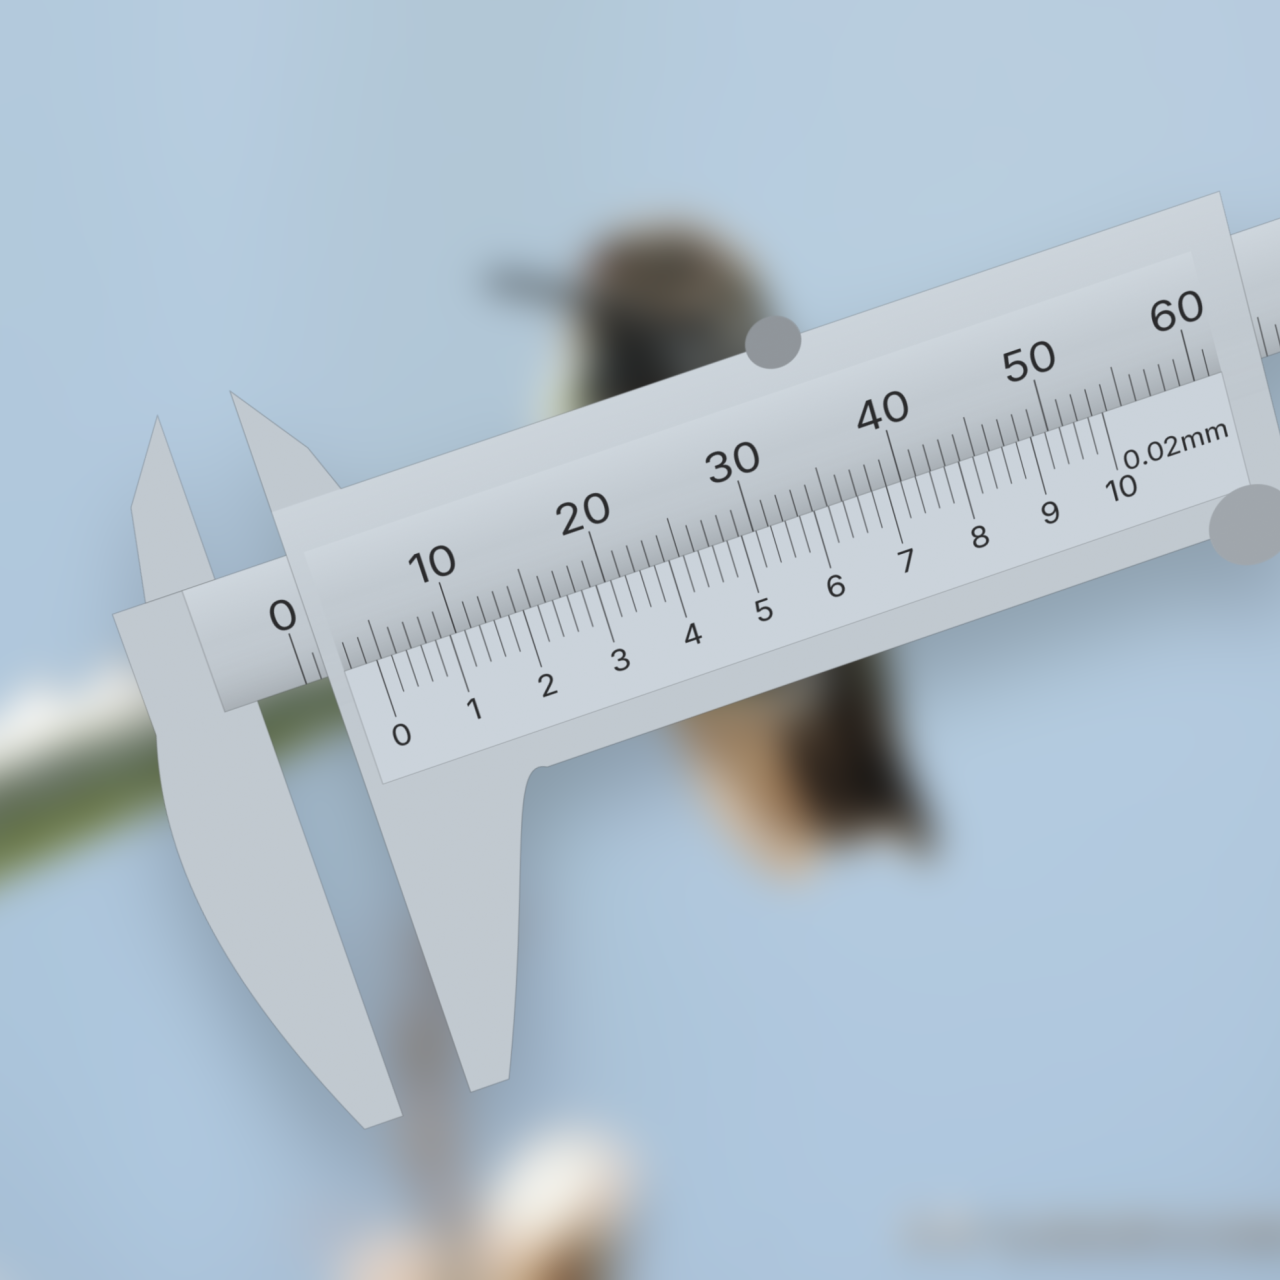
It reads mm 4.7
